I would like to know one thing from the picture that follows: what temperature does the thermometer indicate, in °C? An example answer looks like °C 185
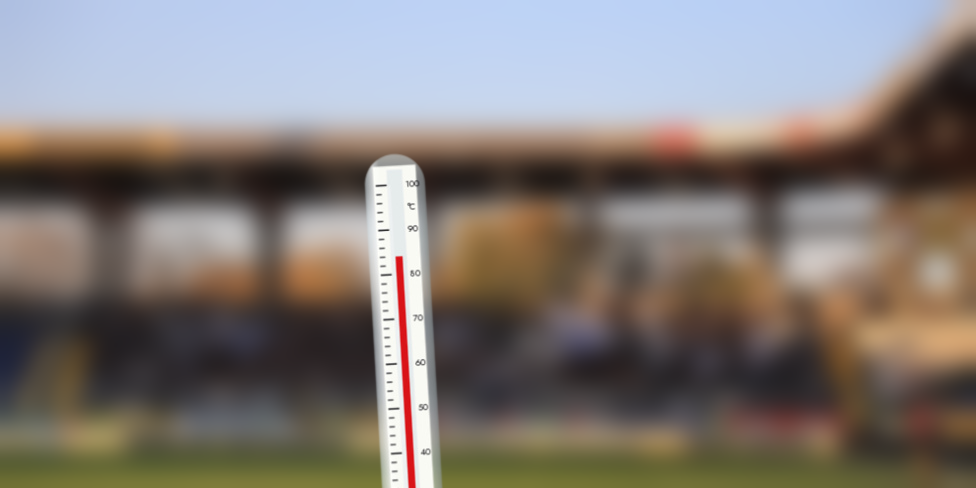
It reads °C 84
